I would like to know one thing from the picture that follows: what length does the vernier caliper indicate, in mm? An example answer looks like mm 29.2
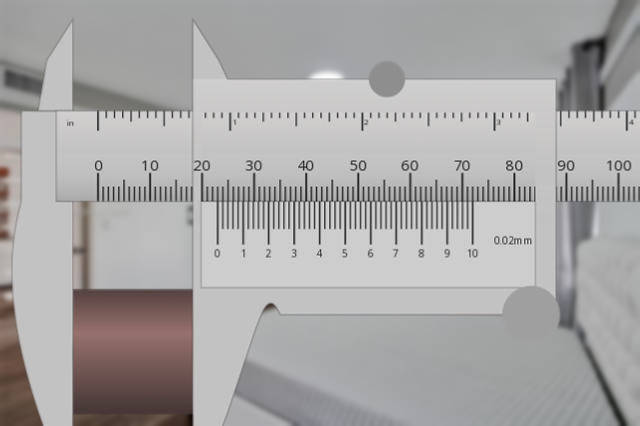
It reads mm 23.0
